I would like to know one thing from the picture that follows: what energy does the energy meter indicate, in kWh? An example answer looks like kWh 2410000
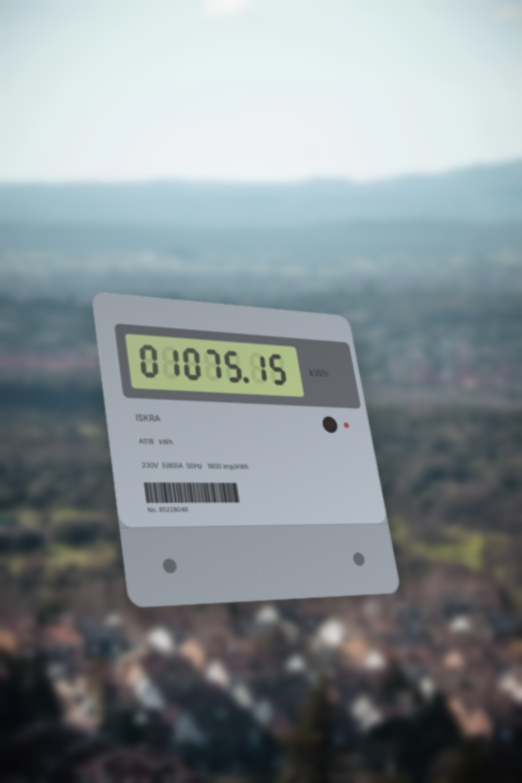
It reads kWh 1075.15
